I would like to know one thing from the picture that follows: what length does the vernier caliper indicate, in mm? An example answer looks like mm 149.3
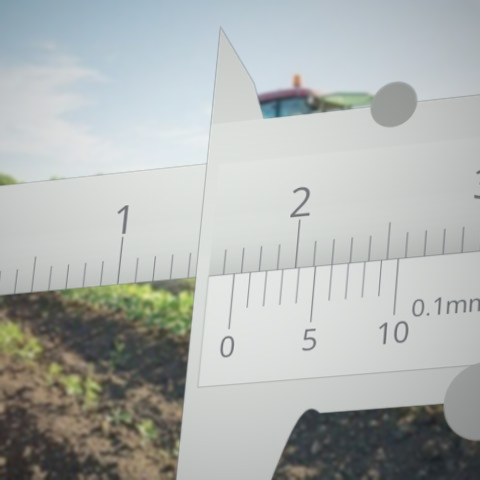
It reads mm 16.6
